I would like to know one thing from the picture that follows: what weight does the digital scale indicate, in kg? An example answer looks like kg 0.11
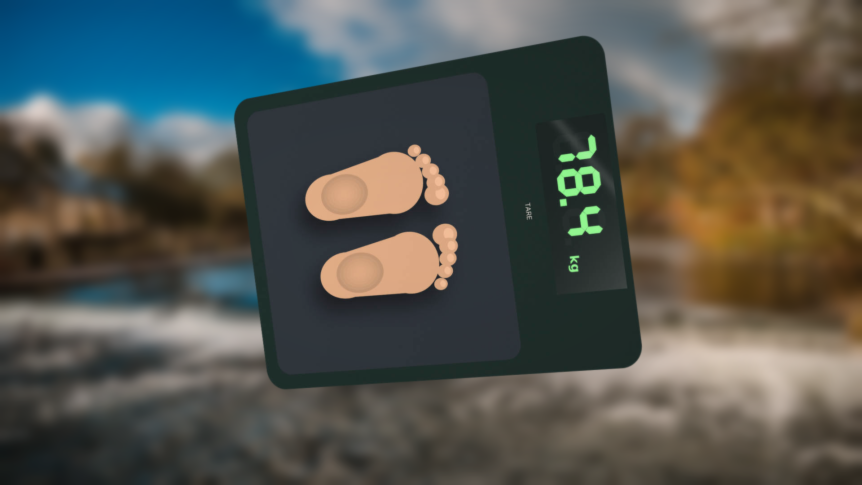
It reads kg 78.4
